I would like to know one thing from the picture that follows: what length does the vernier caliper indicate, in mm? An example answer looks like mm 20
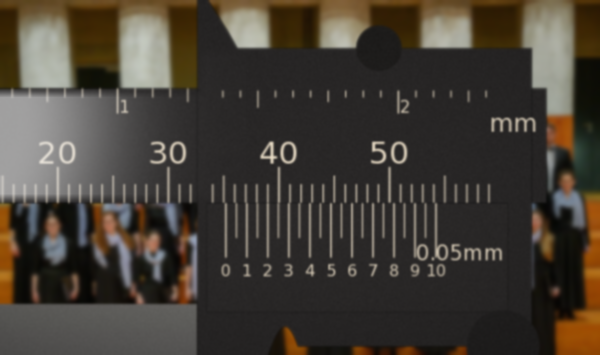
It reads mm 35.2
